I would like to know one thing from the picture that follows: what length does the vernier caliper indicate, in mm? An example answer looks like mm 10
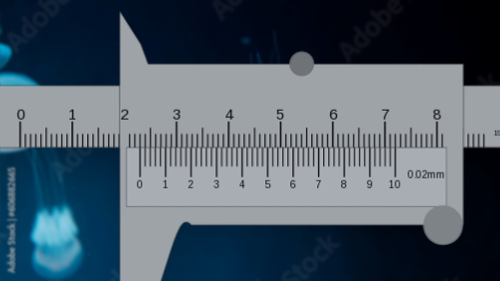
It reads mm 23.0
